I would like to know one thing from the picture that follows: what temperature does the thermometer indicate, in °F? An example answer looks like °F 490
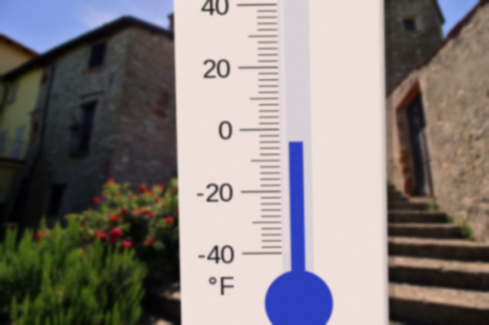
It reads °F -4
